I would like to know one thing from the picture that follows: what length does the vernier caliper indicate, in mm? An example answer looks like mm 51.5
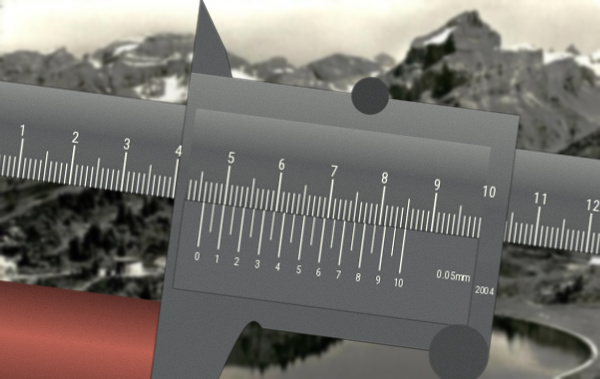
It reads mm 46.0
